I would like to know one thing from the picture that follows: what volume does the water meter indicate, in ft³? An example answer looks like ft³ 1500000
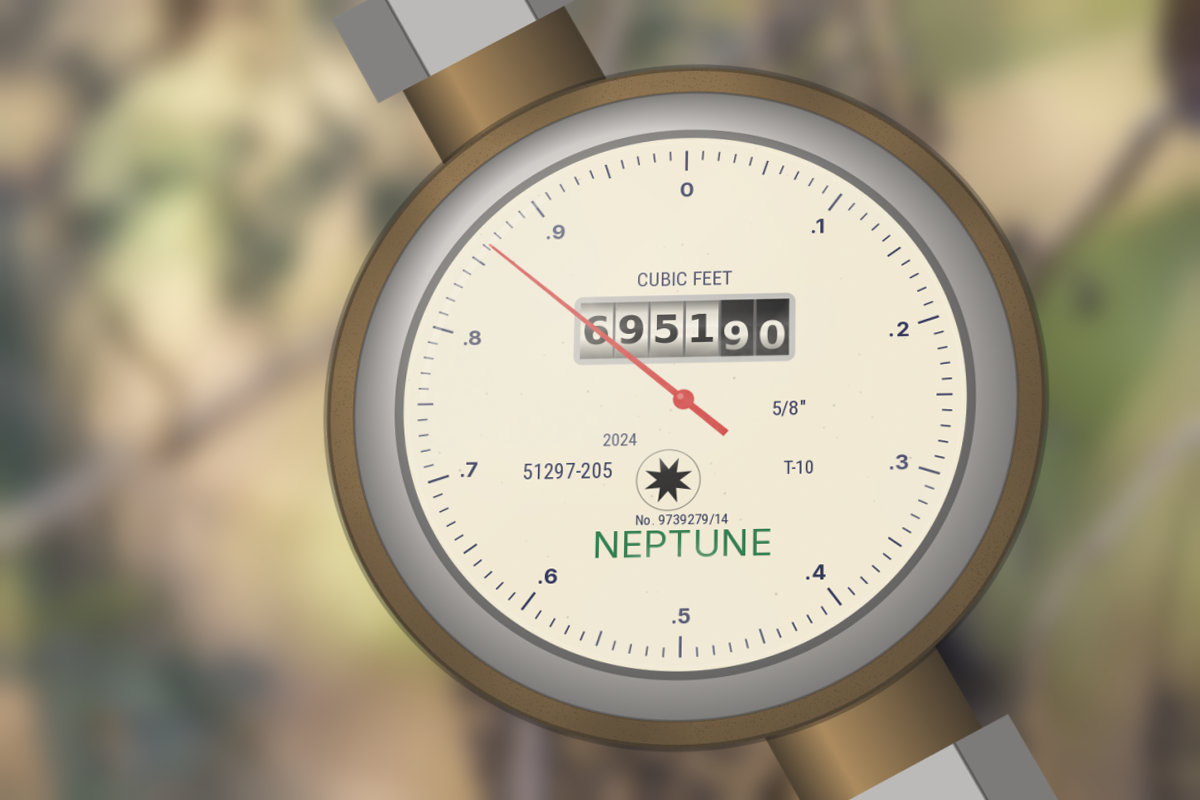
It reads ft³ 695189.86
